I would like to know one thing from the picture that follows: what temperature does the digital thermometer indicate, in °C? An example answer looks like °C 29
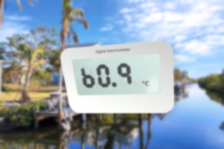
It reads °C 60.9
